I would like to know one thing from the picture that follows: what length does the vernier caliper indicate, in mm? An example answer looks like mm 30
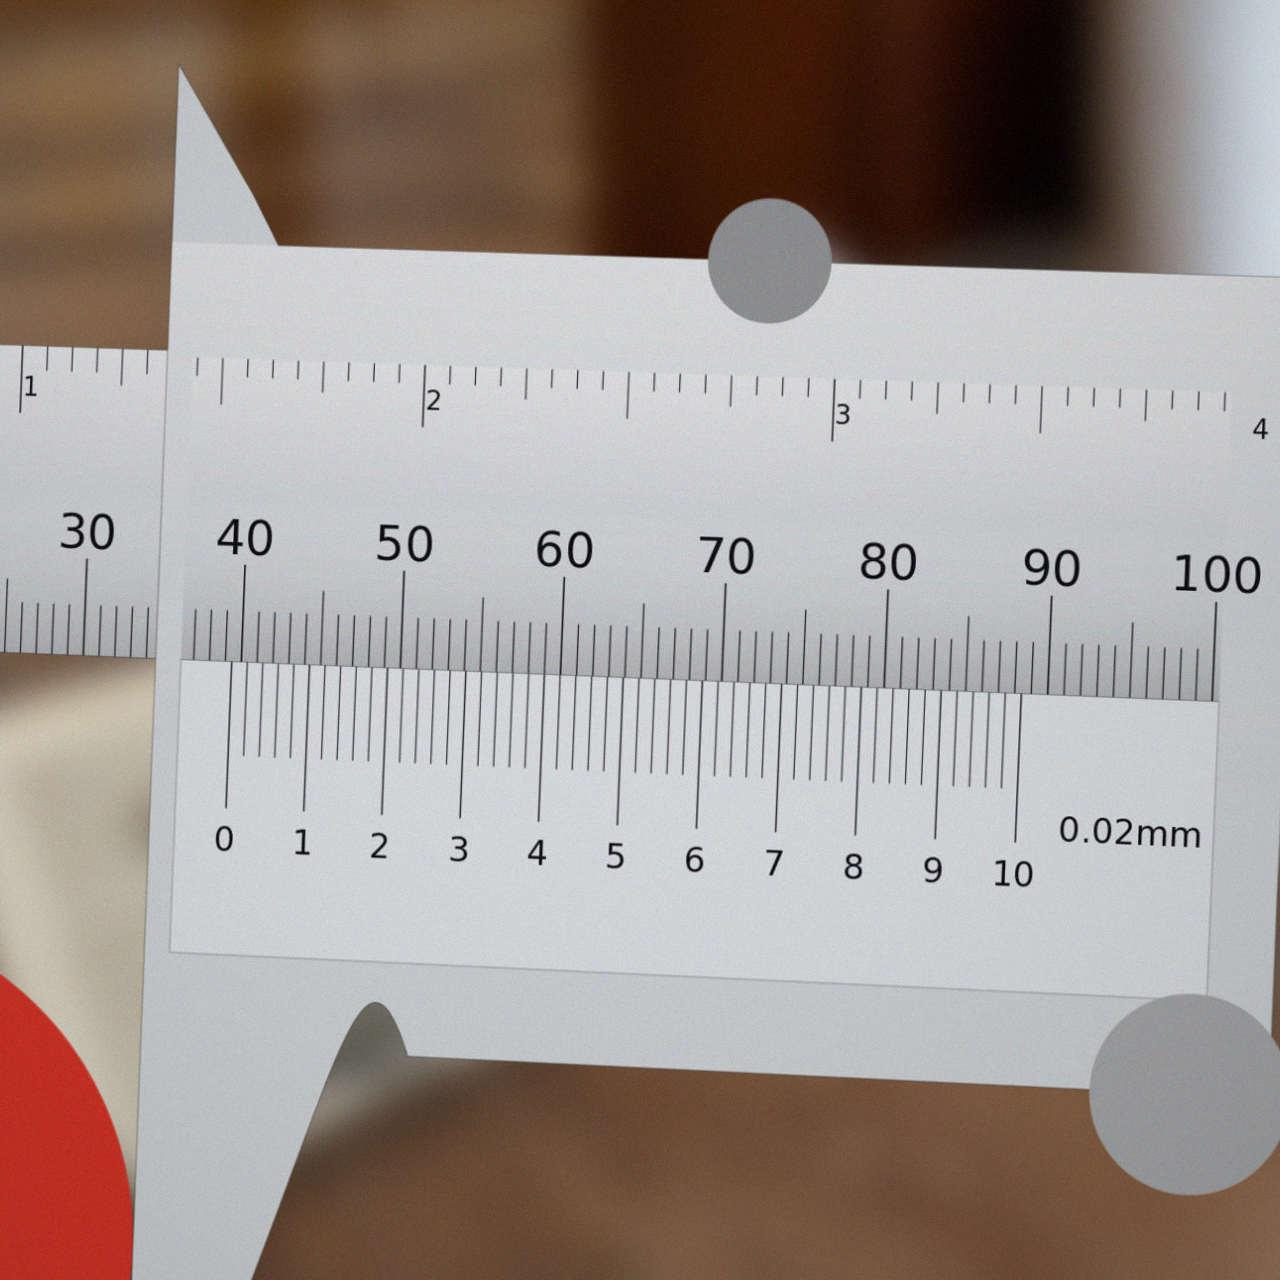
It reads mm 39.4
